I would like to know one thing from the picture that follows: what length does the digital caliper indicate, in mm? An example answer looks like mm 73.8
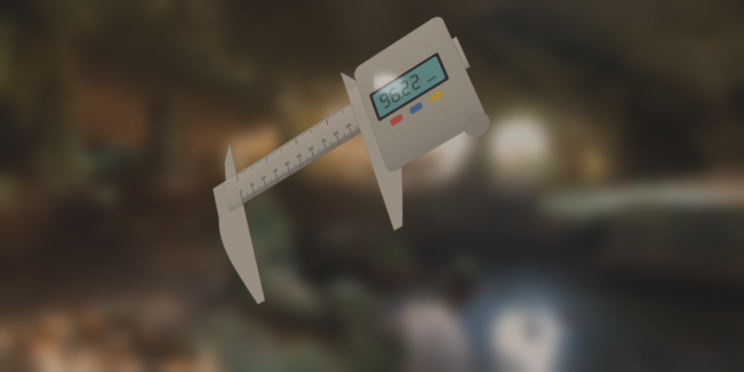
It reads mm 96.22
